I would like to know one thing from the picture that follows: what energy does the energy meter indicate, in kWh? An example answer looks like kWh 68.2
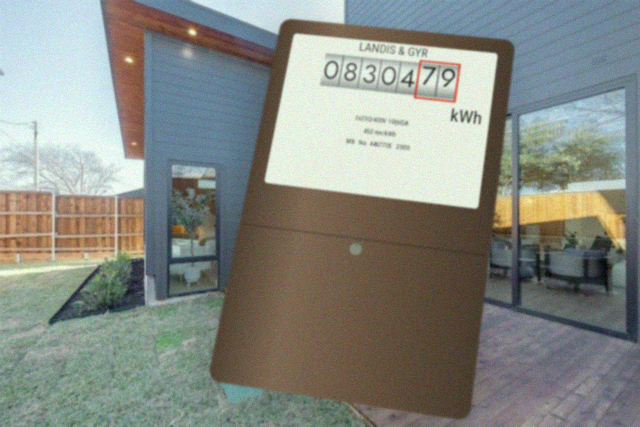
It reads kWh 8304.79
